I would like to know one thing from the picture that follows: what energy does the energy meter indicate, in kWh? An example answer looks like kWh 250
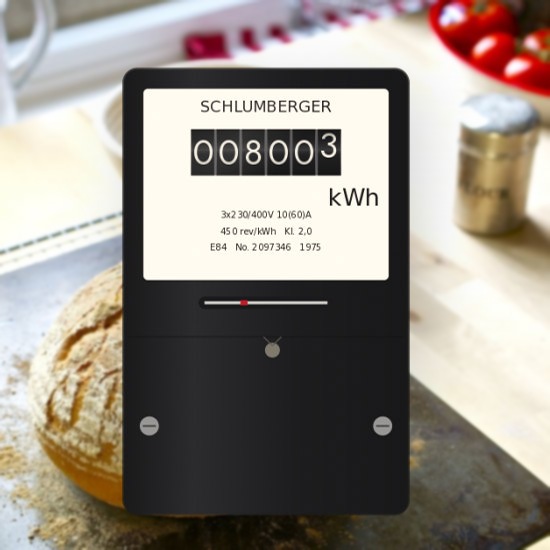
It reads kWh 8003
